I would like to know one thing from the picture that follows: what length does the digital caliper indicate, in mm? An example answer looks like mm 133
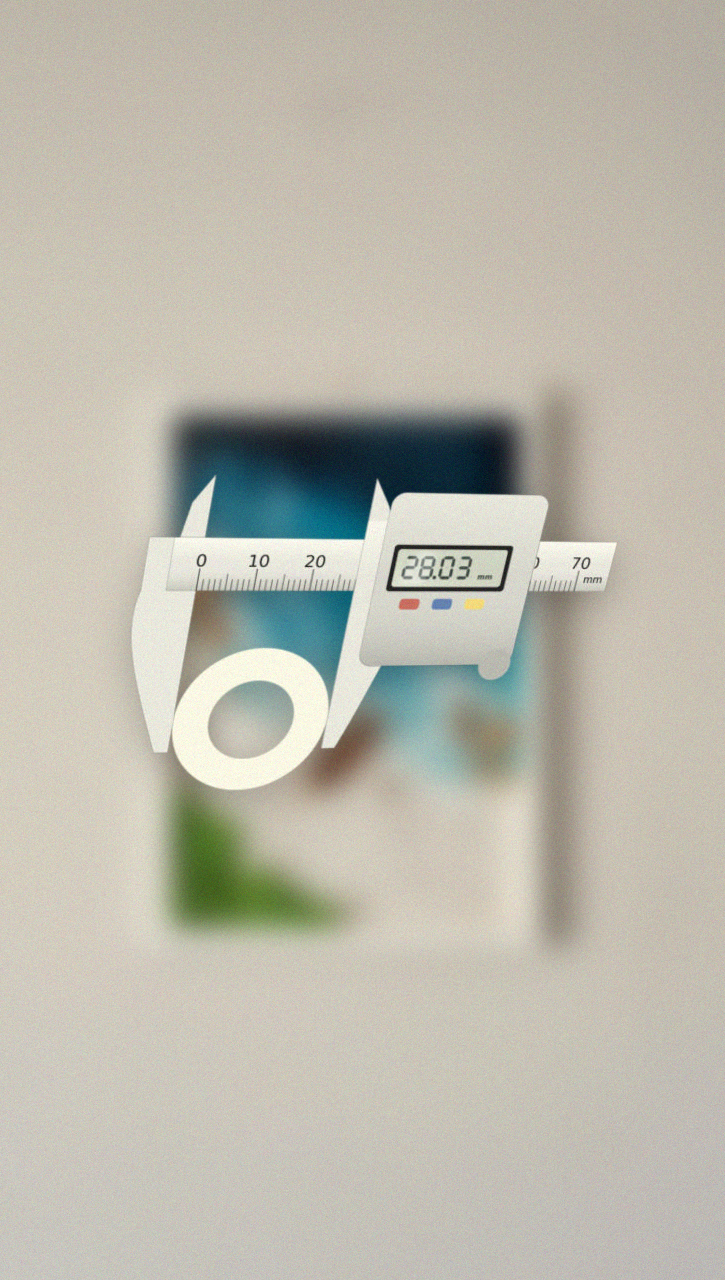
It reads mm 28.03
